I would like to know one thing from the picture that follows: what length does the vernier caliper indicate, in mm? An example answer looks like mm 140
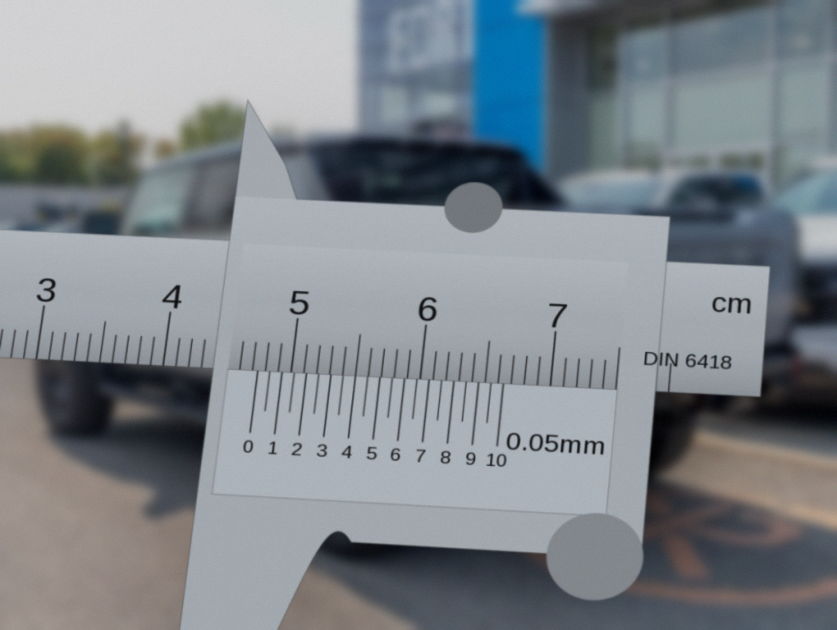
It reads mm 47.4
